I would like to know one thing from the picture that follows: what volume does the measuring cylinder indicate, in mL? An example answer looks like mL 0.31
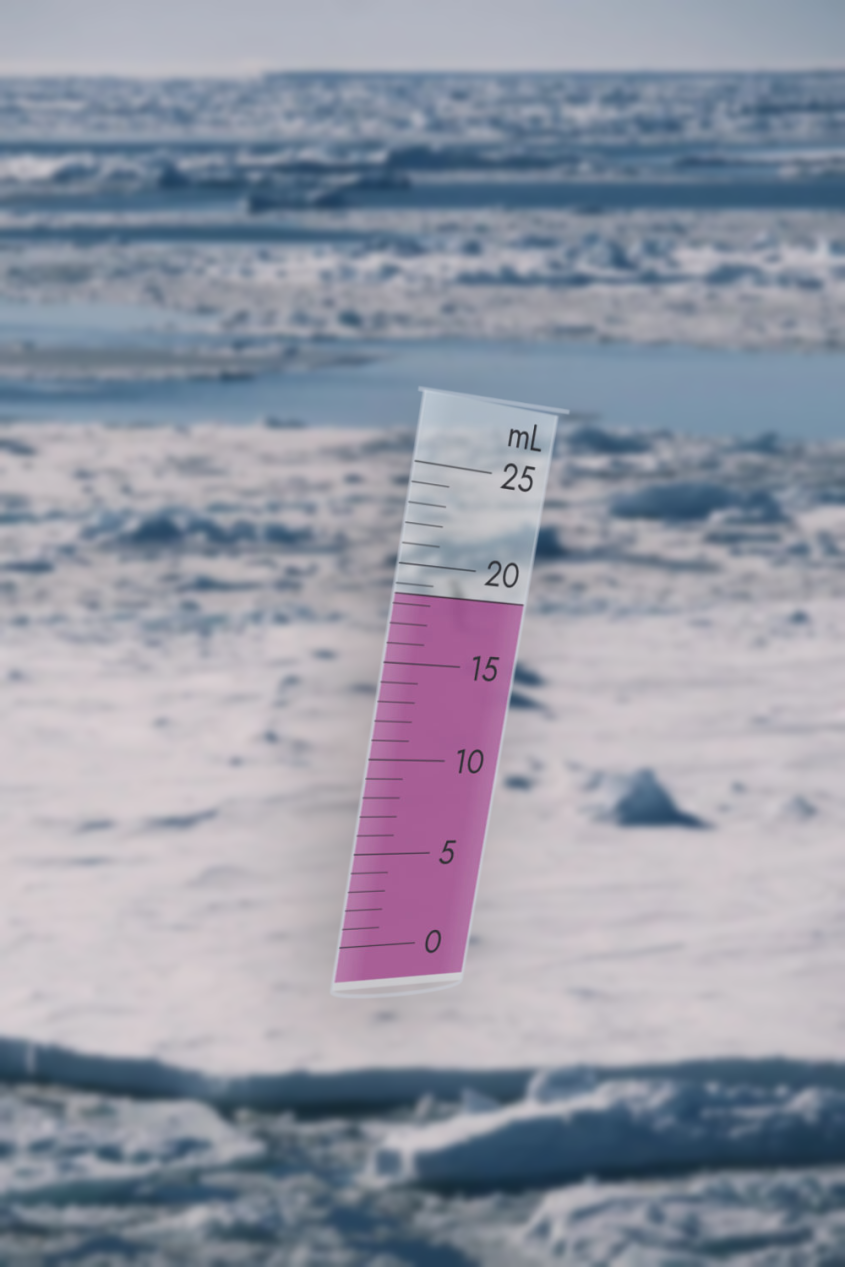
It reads mL 18.5
